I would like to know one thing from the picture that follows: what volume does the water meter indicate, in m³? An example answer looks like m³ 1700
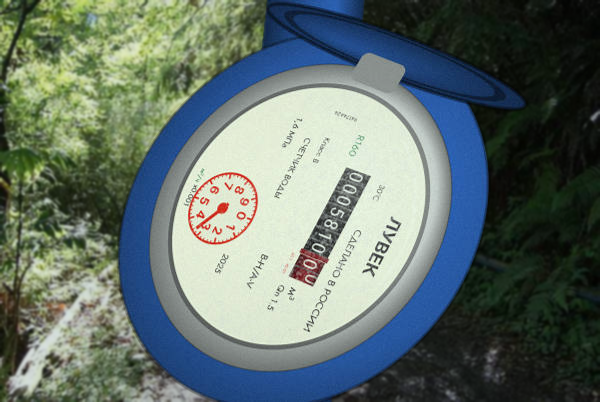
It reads m³ 5810.003
